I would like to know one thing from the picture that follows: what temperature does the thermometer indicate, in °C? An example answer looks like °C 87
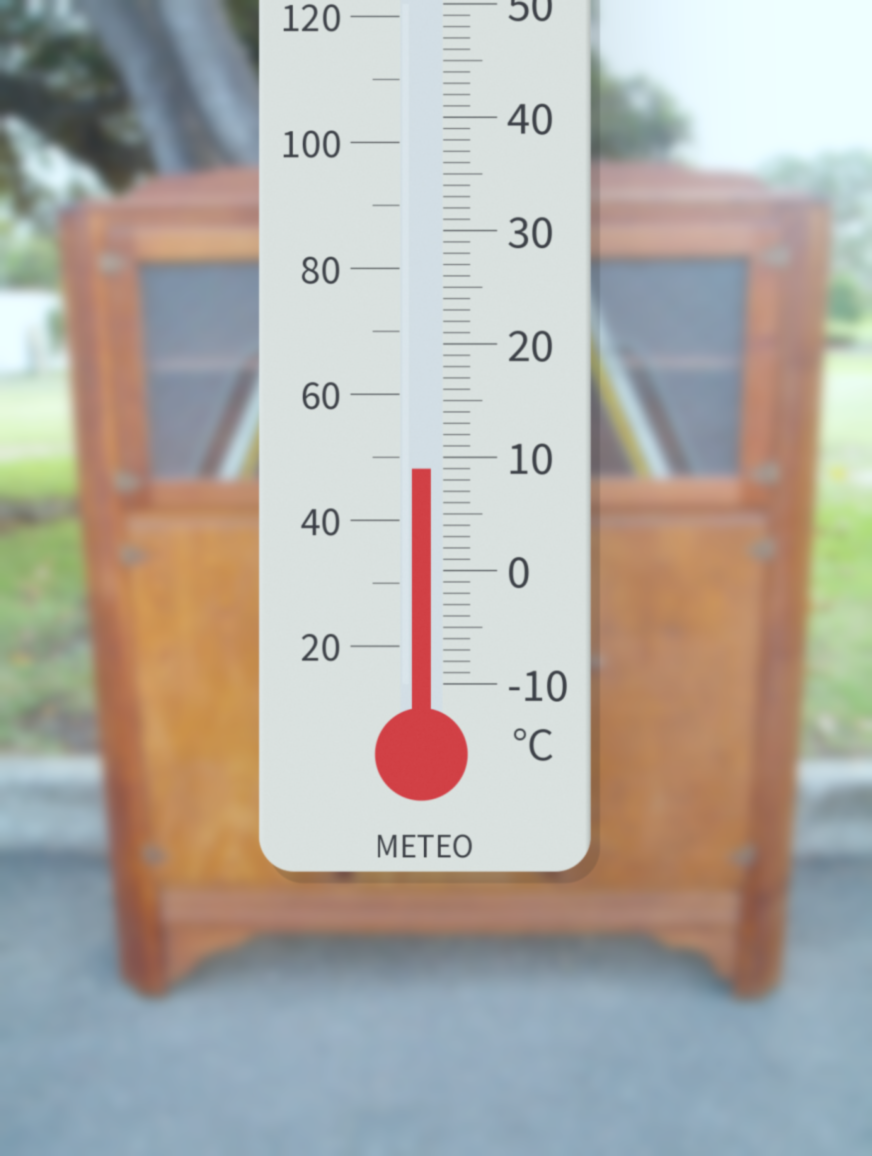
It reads °C 9
